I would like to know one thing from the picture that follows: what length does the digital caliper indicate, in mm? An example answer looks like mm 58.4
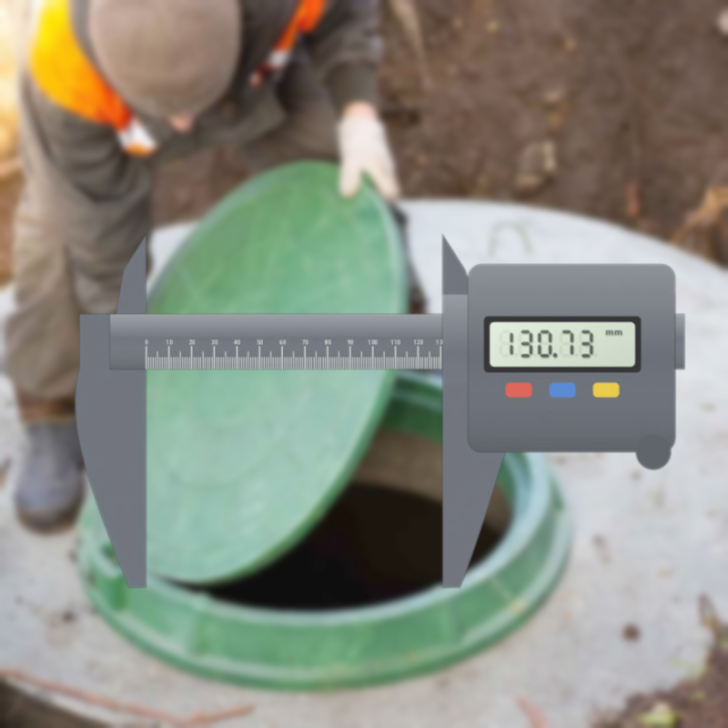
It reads mm 130.73
